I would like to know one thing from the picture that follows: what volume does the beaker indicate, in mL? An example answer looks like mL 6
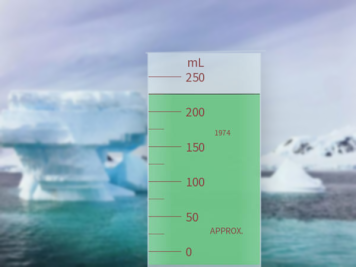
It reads mL 225
